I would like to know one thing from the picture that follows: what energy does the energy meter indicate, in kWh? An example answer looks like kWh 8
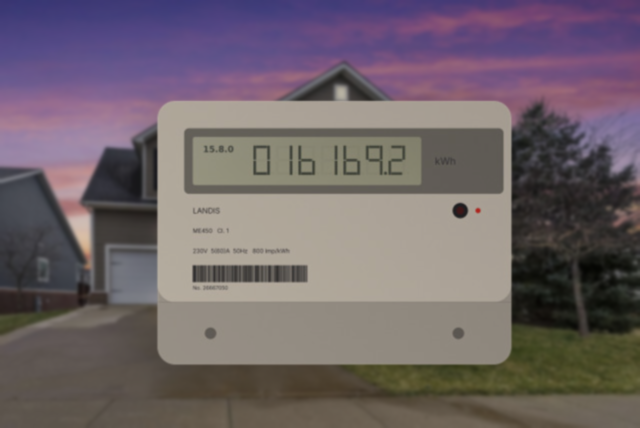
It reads kWh 16169.2
